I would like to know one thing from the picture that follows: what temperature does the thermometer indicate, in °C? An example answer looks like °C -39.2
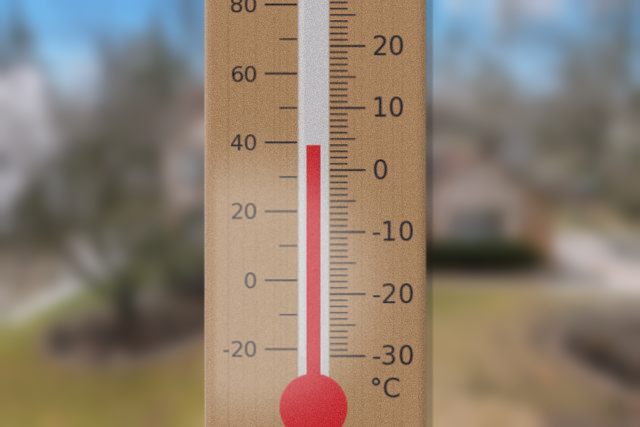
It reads °C 4
